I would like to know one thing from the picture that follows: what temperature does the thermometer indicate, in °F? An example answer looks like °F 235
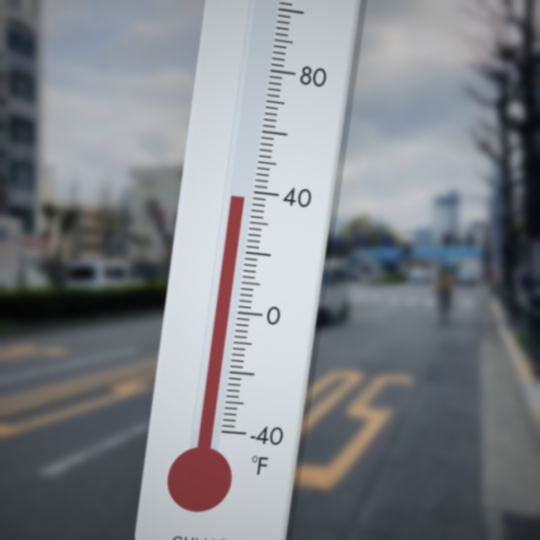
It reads °F 38
